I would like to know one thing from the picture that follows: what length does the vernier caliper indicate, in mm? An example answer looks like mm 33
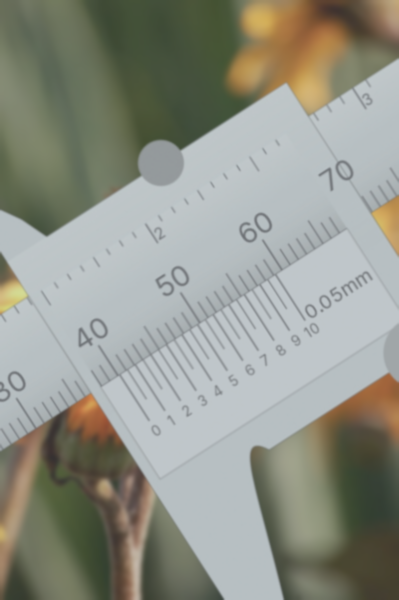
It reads mm 40.2
